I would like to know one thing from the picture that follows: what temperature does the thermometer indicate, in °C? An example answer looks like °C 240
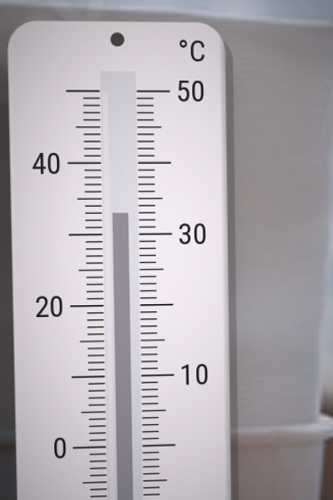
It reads °C 33
